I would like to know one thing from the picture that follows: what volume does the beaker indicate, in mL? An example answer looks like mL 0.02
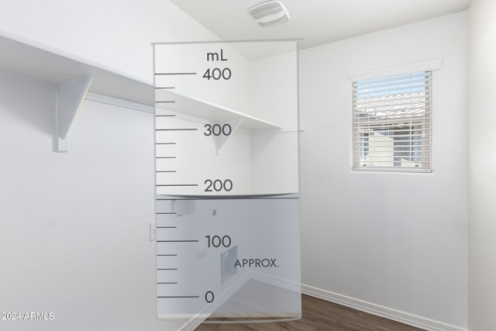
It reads mL 175
